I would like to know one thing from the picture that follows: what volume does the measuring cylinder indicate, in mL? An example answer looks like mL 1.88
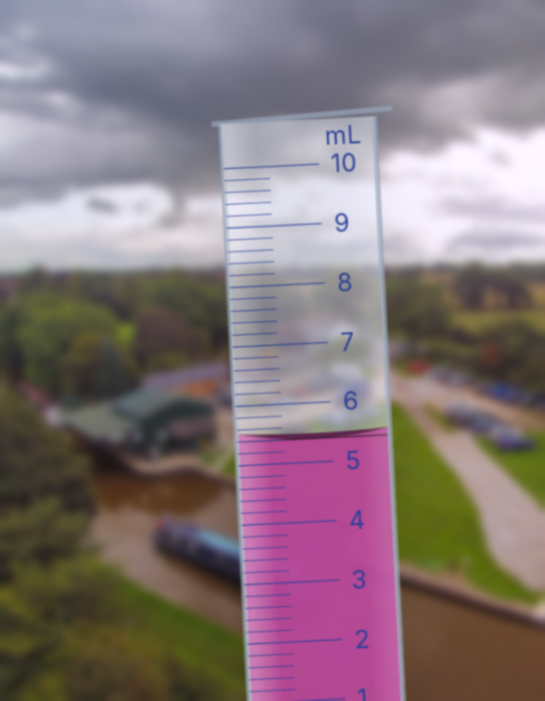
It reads mL 5.4
